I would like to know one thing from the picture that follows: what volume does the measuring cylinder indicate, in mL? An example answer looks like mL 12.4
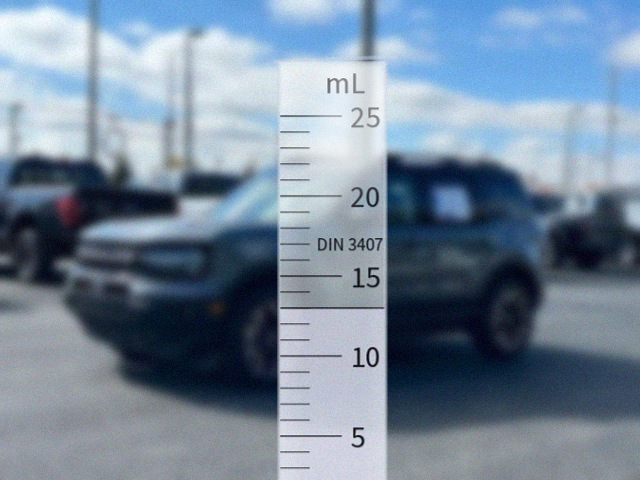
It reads mL 13
